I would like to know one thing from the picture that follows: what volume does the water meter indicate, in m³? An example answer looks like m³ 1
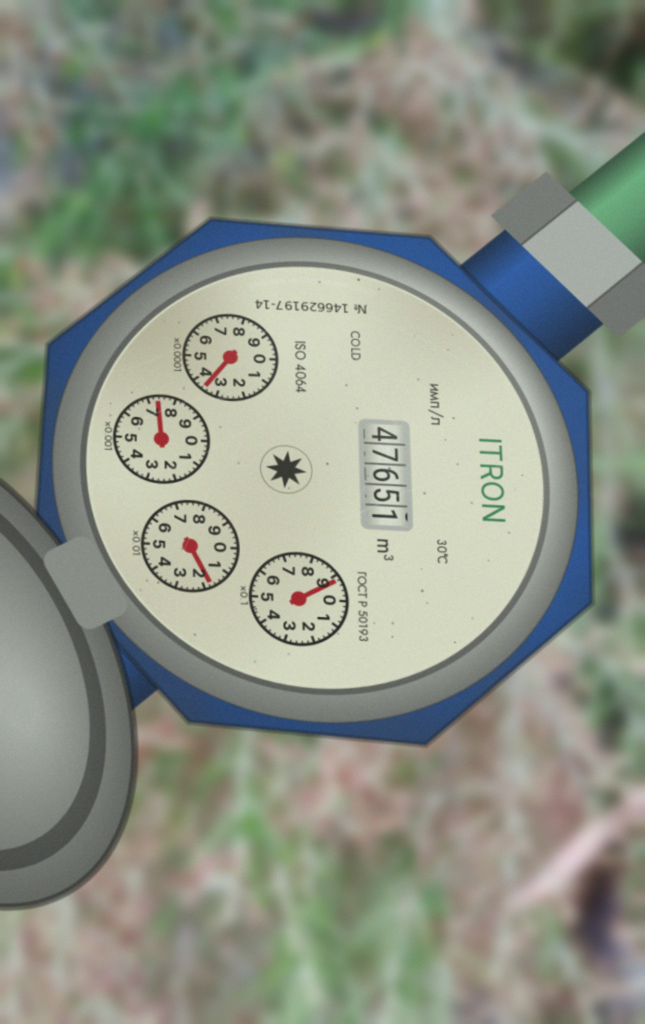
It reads m³ 47650.9173
